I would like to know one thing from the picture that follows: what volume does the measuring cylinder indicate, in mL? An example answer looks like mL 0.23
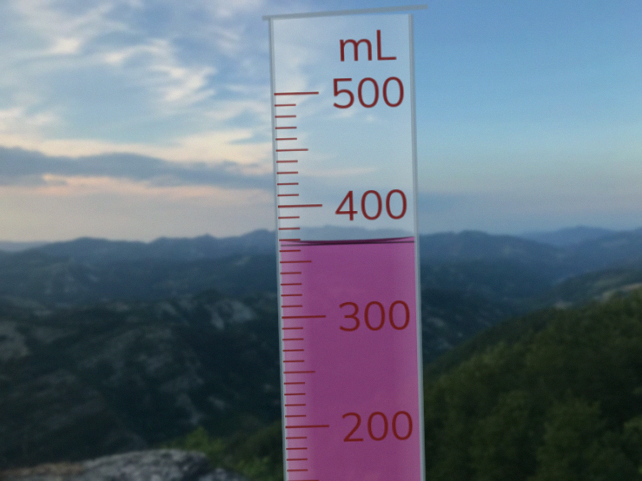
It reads mL 365
